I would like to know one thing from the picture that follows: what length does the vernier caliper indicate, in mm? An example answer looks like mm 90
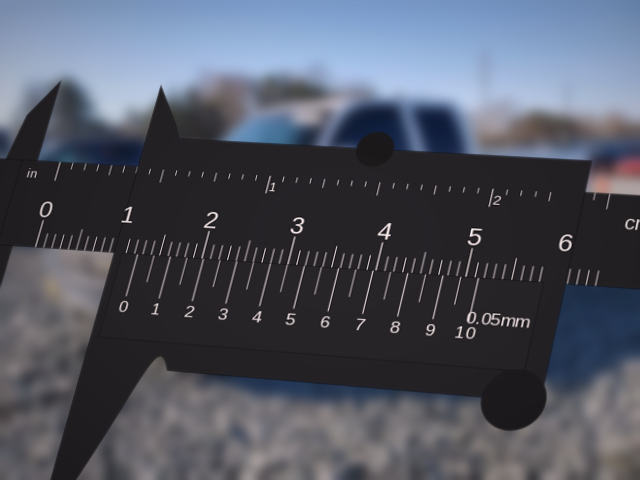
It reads mm 12.4
